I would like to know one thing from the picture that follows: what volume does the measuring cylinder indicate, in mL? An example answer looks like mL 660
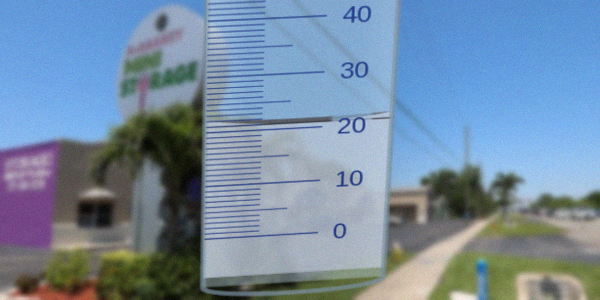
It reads mL 21
